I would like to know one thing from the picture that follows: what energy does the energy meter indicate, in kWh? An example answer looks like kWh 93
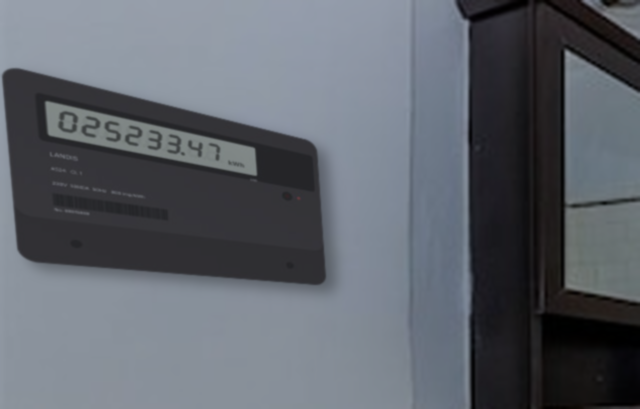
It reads kWh 25233.47
